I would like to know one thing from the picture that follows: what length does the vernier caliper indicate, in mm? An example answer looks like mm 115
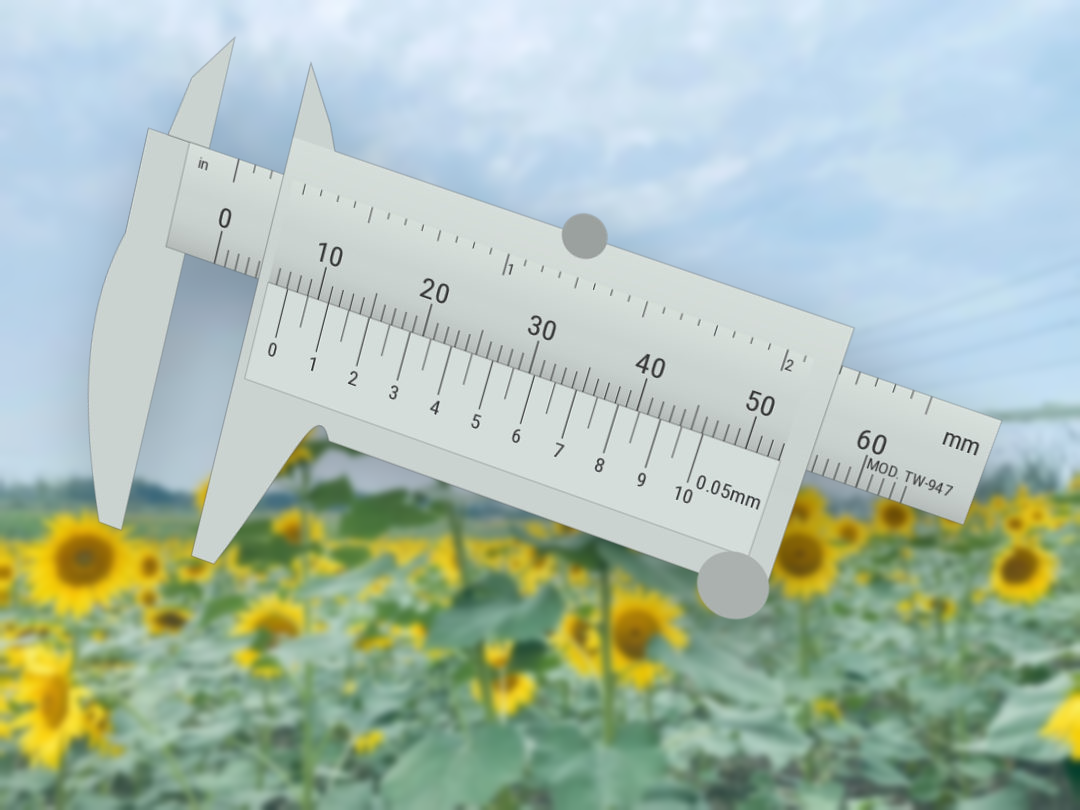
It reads mm 7.1
